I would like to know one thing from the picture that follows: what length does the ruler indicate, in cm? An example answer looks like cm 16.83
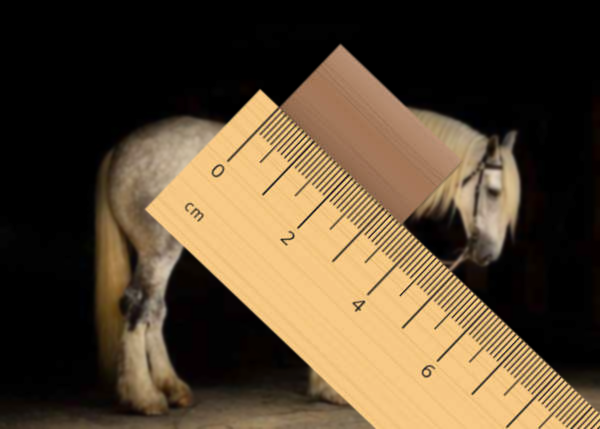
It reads cm 3.5
